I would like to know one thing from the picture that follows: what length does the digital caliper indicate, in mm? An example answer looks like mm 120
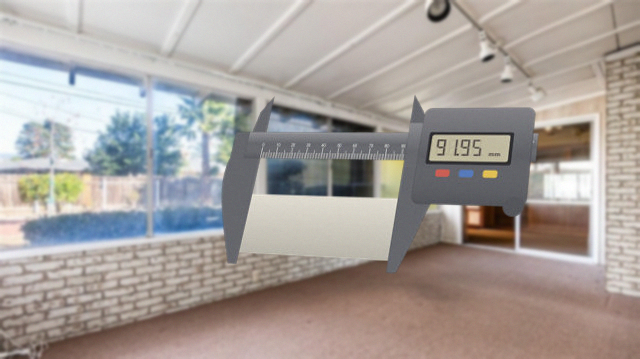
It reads mm 91.95
